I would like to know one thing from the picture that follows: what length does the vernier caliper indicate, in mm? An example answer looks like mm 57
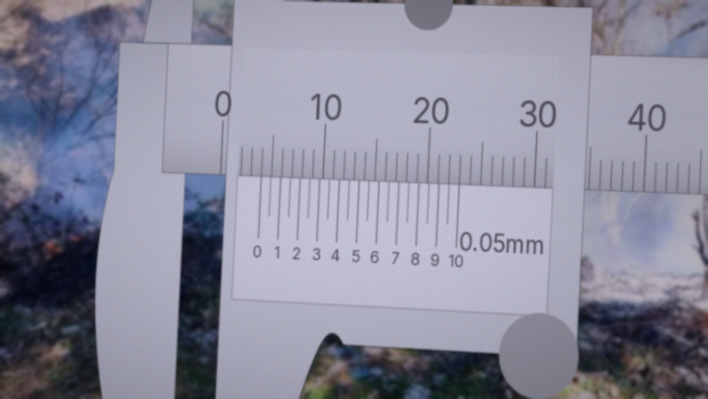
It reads mm 4.0
